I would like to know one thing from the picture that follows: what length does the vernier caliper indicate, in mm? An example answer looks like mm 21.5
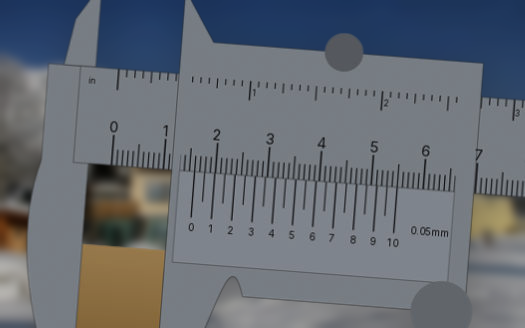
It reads mm 16.0
